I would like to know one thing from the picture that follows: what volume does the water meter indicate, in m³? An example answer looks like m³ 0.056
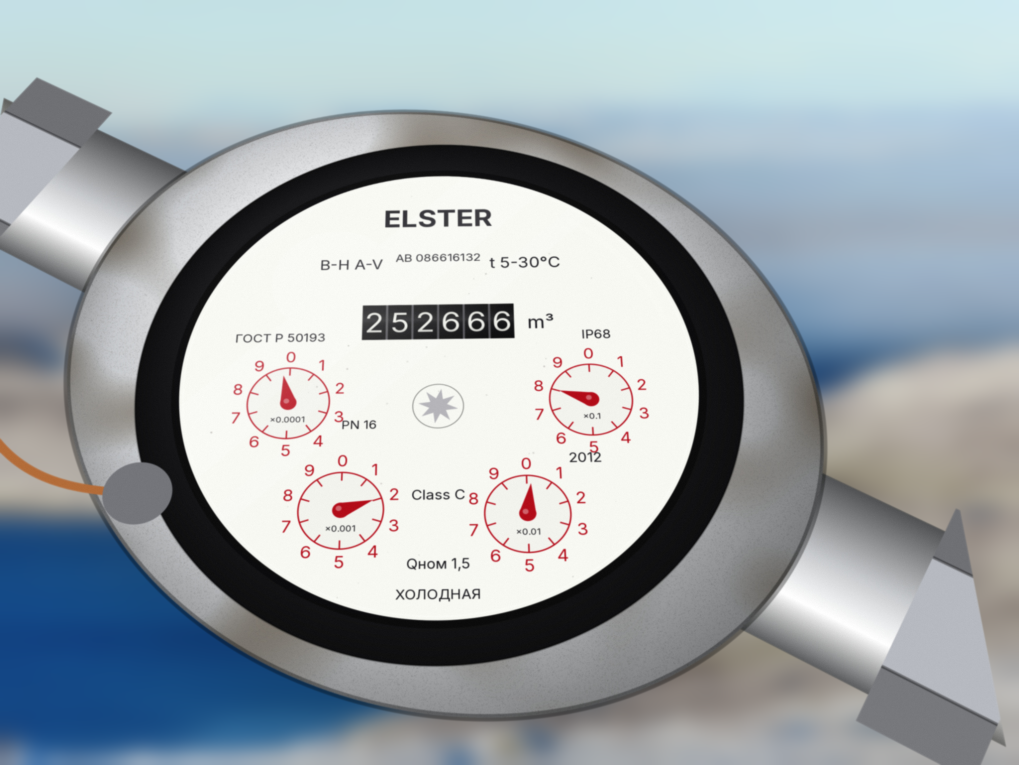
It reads m³ 252666.8019
